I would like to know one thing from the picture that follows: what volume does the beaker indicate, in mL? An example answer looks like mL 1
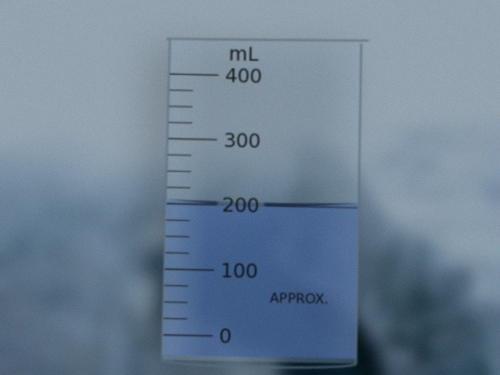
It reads mL 200
